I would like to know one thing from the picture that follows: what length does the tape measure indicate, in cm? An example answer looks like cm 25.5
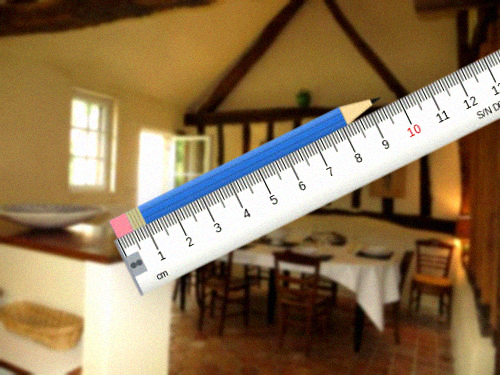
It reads cm 9.5
